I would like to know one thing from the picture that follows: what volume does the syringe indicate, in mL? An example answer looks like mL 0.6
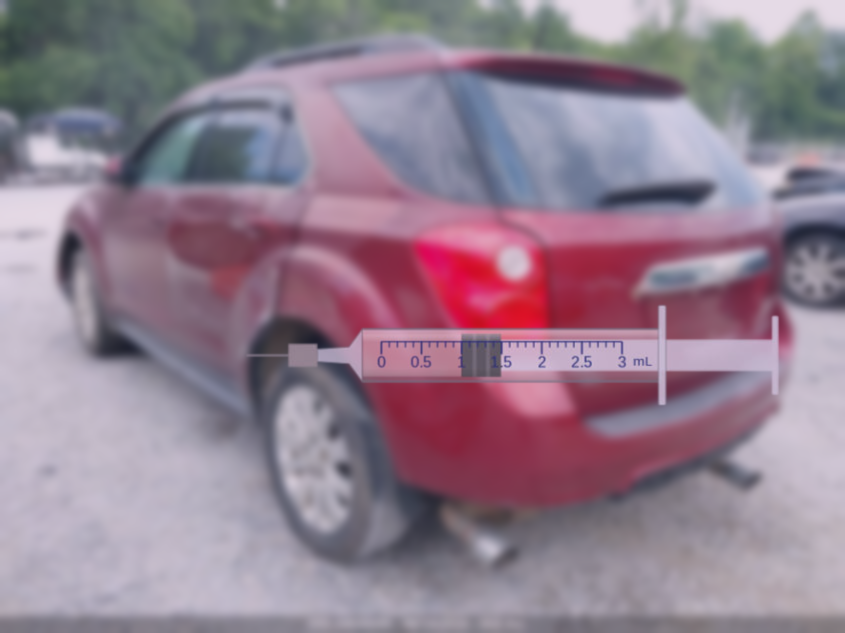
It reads mL 1
